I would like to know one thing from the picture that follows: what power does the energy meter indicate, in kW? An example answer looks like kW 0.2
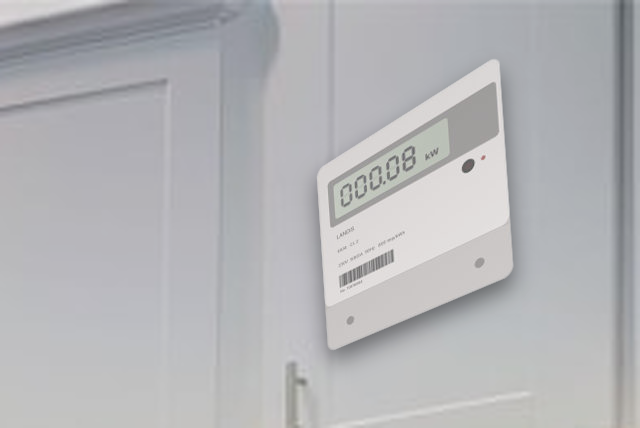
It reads kW 0.08
